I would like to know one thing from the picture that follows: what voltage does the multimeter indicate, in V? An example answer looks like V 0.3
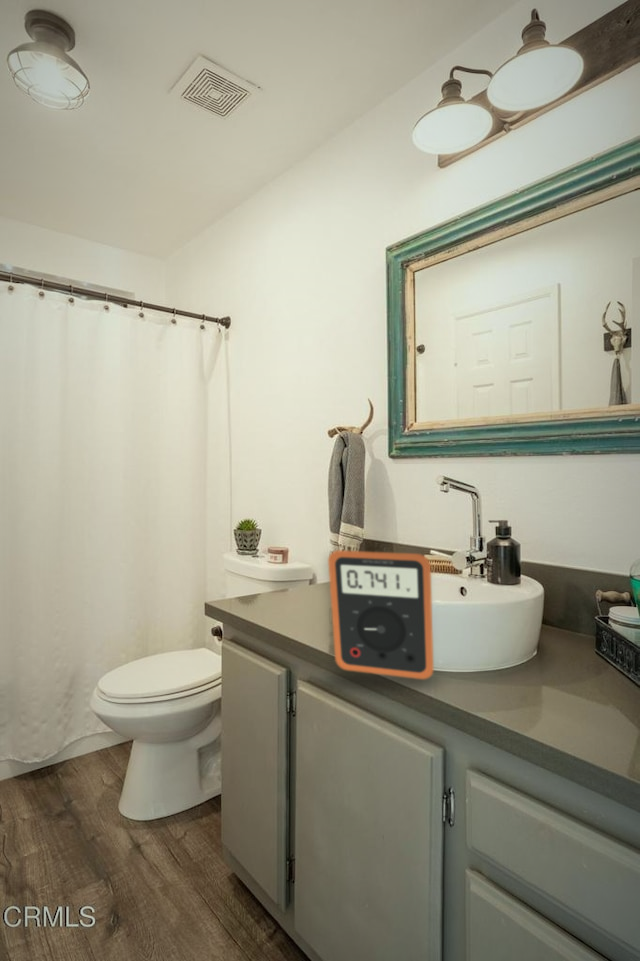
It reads V 0.741
